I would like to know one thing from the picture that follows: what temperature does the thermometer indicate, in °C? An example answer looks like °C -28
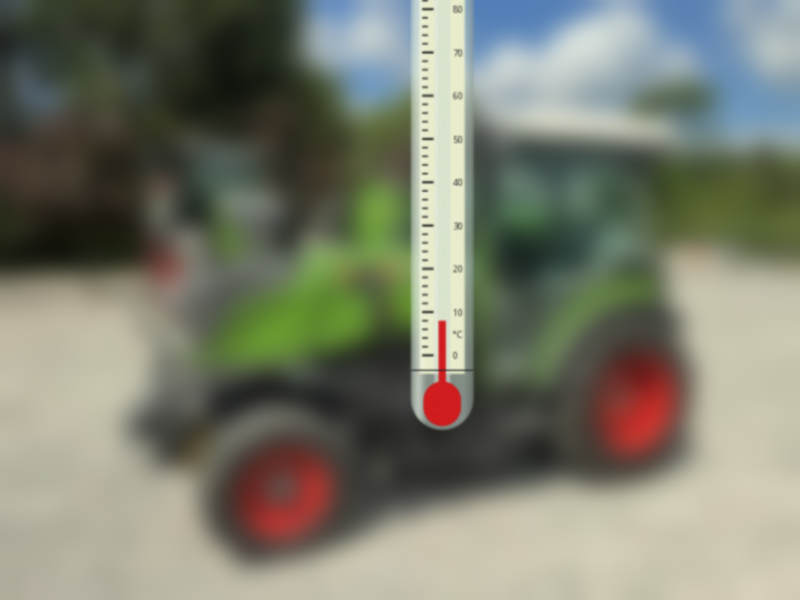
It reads °C 8
